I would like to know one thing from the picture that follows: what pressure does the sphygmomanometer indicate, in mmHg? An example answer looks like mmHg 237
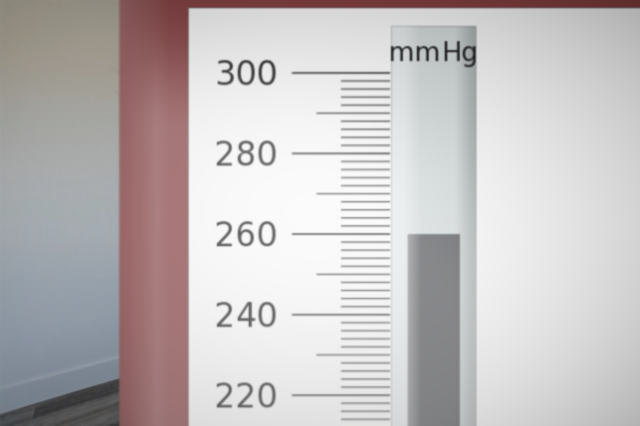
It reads mmHg 260
